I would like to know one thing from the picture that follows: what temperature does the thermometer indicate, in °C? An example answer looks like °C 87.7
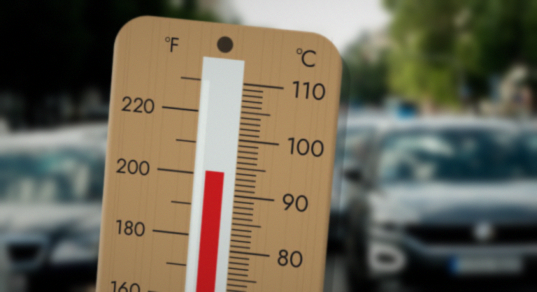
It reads °C 94
